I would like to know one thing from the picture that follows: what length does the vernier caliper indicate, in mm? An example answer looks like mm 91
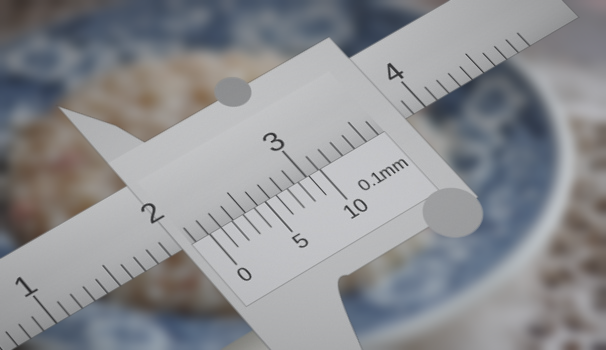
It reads mm 22.1
